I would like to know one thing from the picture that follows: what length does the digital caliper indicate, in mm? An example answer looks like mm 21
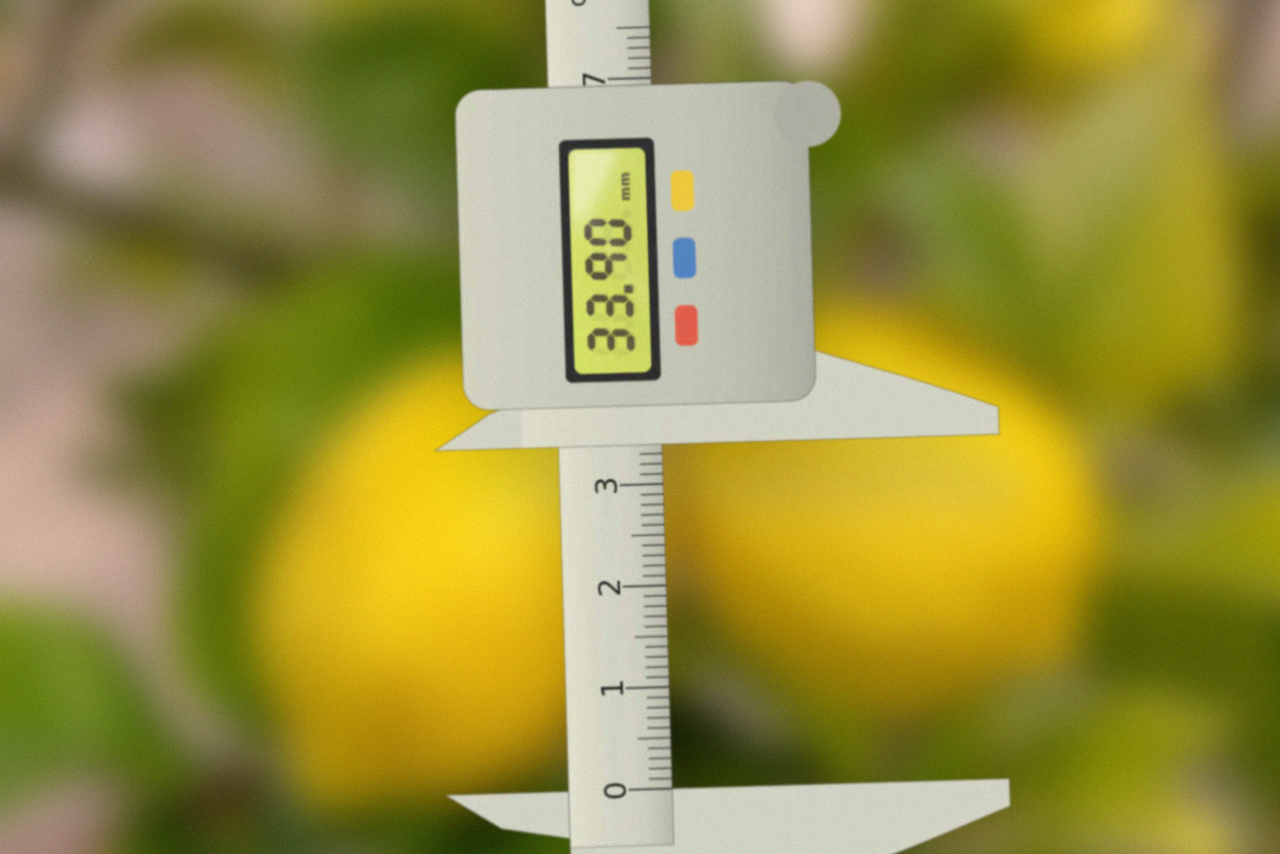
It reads mm 33.90
